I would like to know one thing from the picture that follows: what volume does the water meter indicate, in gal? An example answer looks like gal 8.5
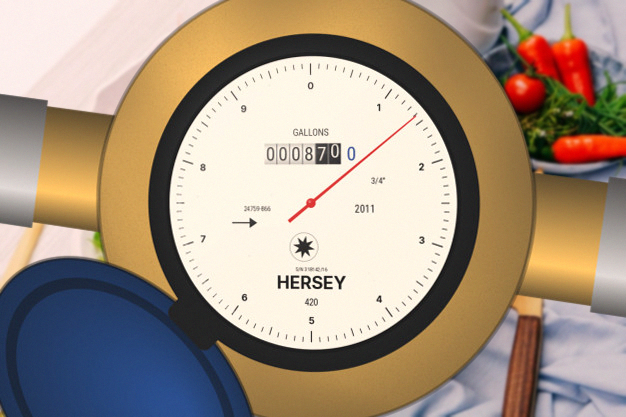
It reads gal 8701.4
